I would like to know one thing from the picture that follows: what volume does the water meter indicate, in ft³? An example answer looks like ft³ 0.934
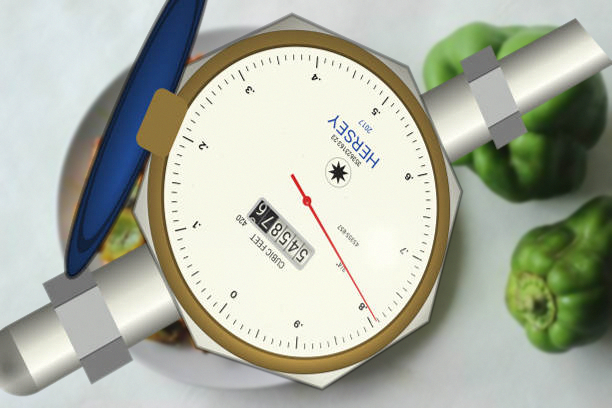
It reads ft³ 545875.79
